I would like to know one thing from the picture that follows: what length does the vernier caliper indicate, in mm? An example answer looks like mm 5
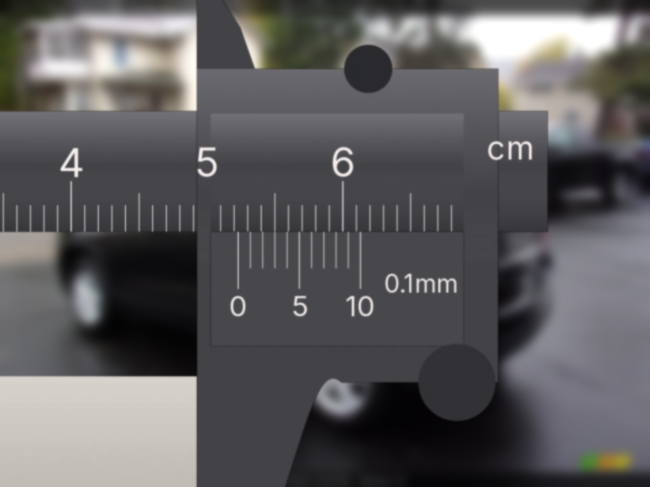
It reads mm 52.3
